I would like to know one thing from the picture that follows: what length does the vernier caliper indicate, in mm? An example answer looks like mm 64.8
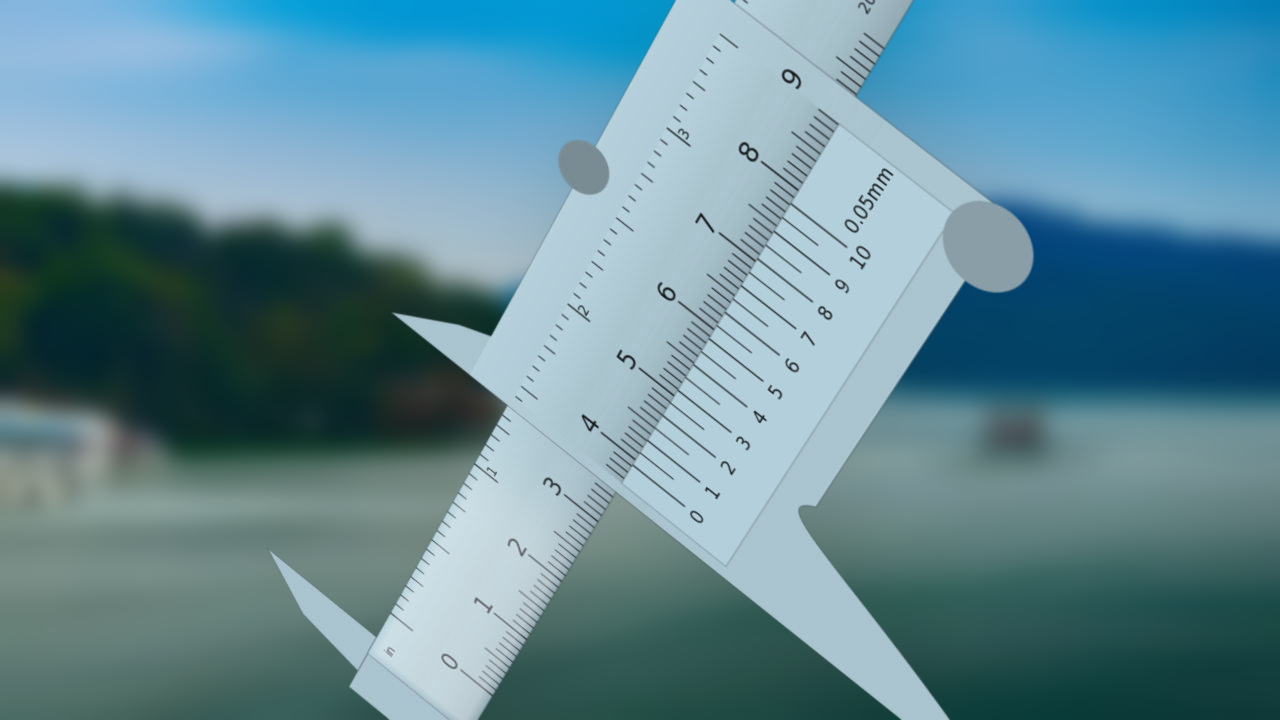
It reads mm 39.2
